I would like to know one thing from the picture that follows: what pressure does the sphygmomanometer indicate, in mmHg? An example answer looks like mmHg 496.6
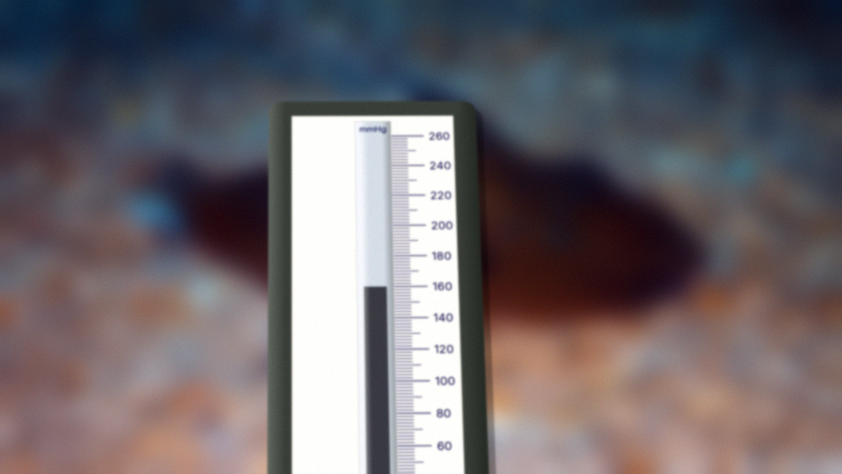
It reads mmHg 160
